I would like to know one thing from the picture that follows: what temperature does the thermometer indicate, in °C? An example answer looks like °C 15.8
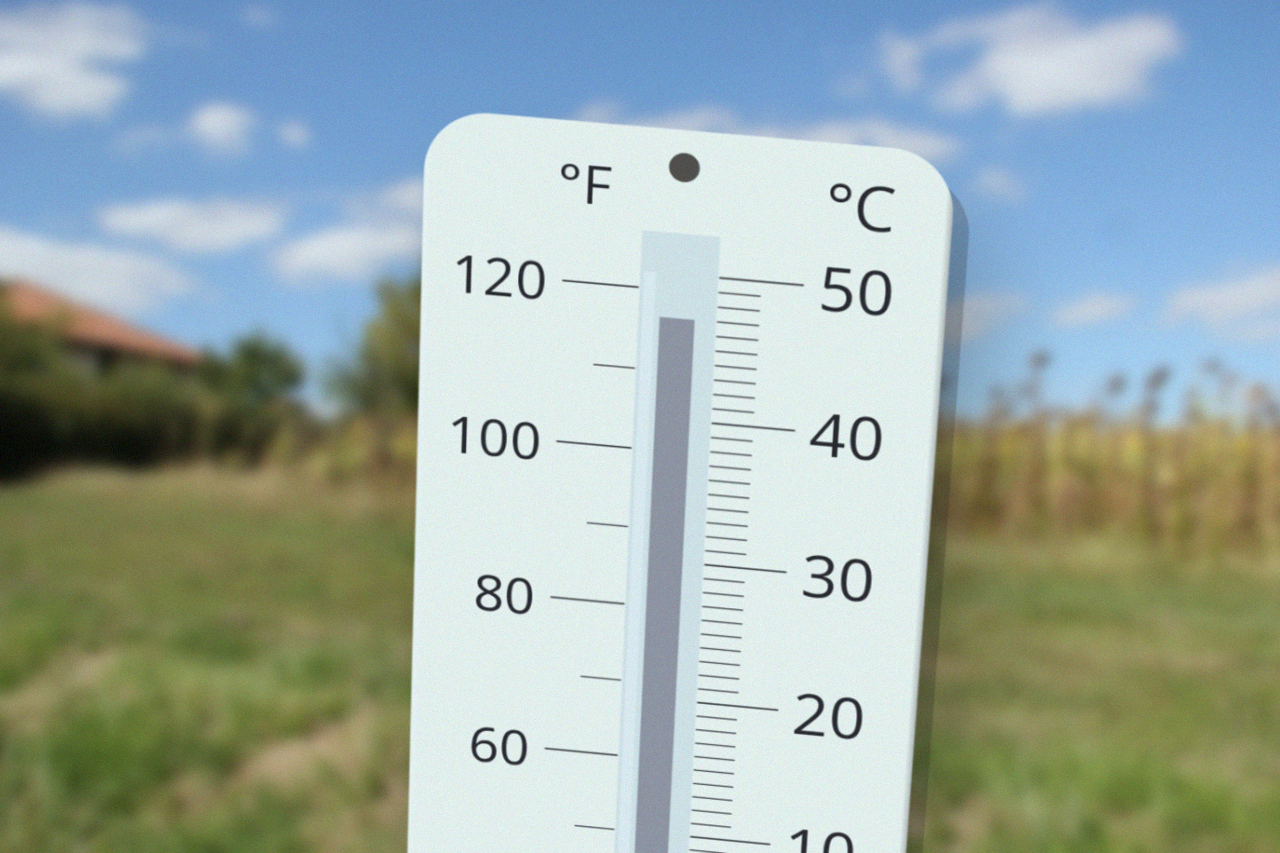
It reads °C 47
